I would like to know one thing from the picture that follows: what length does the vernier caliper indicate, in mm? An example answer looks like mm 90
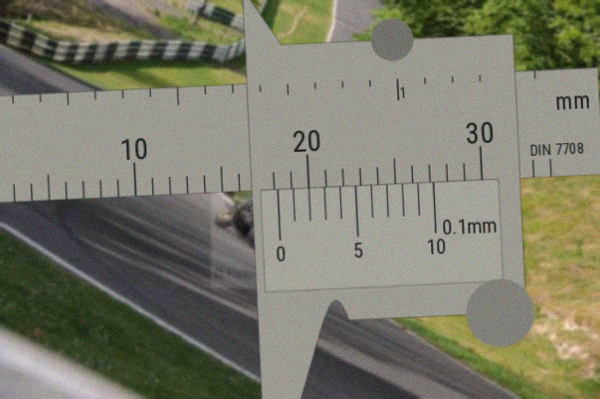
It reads mm 18.2
